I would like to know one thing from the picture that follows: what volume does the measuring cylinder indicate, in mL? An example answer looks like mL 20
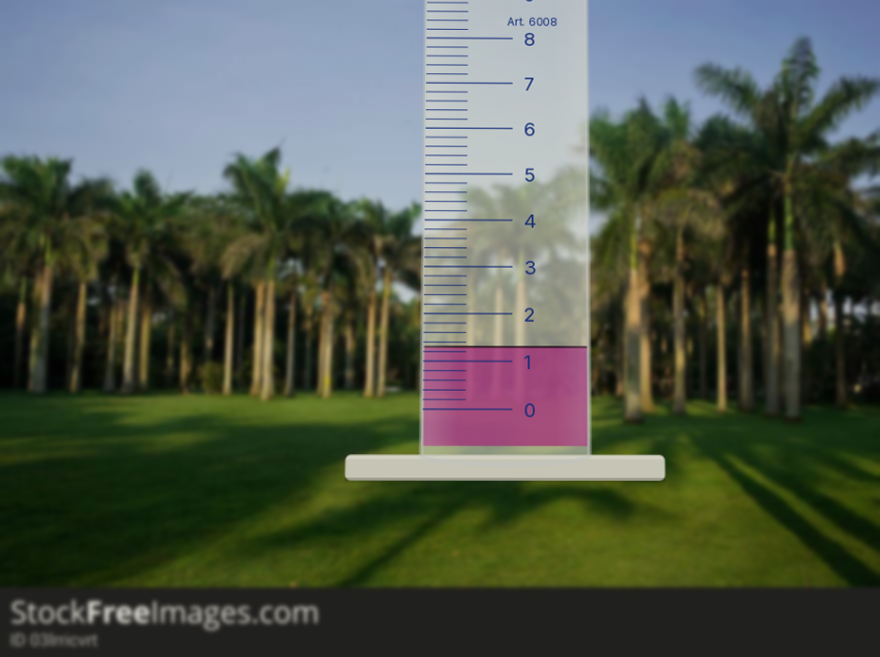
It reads mL 1.3
